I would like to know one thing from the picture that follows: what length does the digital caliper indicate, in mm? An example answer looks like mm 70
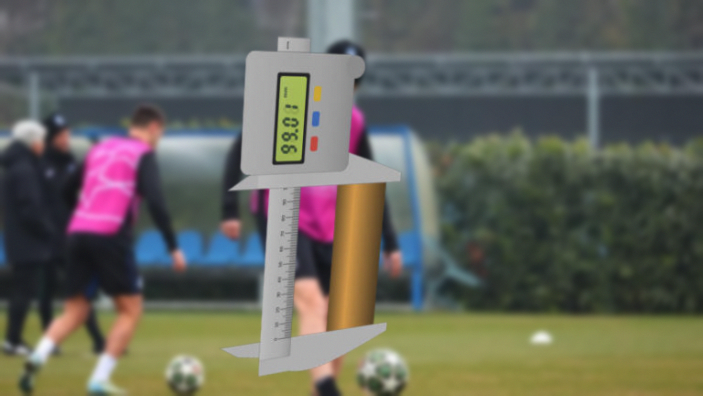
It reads mm 99.01
